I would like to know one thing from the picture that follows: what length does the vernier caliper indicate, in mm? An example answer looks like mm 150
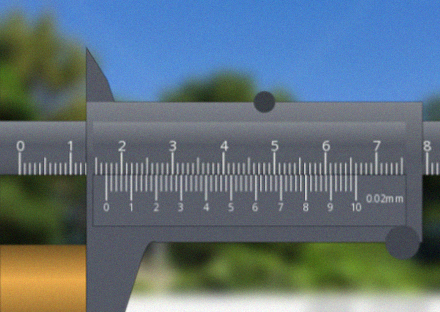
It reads mm 17.0
